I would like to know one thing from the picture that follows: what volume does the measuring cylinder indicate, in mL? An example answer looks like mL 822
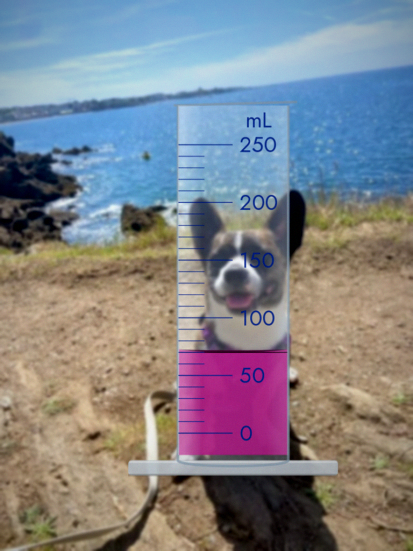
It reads mL 70
